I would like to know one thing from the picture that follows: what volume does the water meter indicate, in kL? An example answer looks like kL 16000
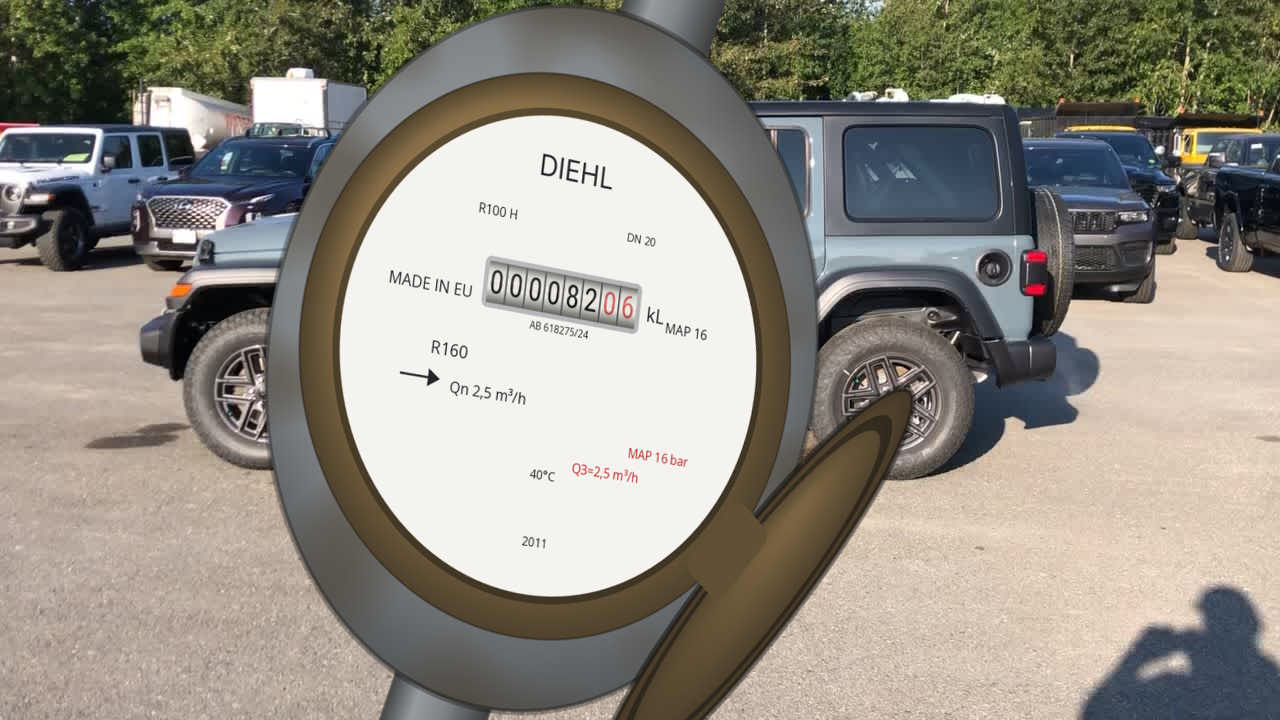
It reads kL 82.06
